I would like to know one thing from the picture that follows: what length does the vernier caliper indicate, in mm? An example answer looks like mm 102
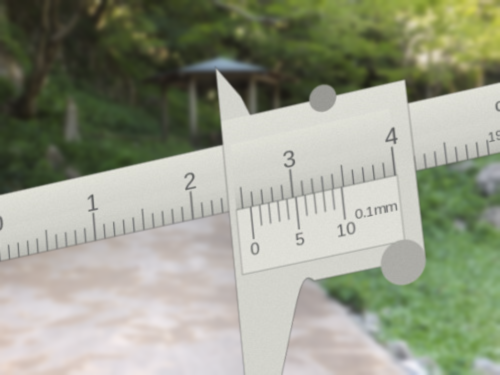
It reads mm 25.8
